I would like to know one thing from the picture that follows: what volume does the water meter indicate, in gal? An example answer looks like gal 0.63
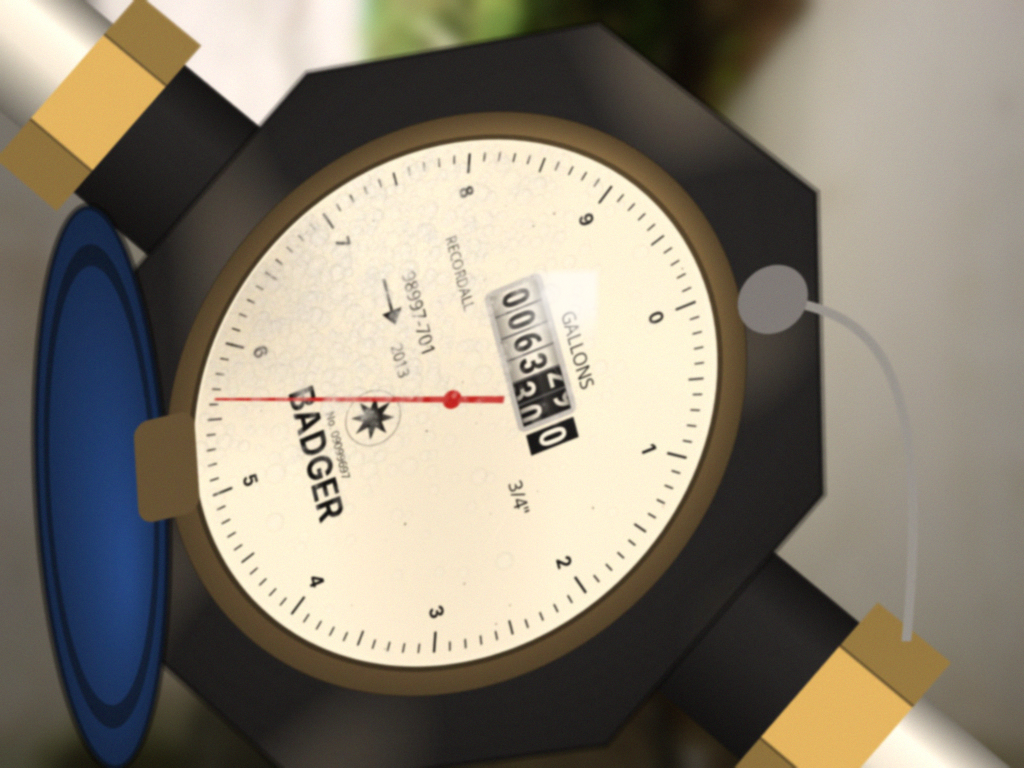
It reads gal 63295.6
